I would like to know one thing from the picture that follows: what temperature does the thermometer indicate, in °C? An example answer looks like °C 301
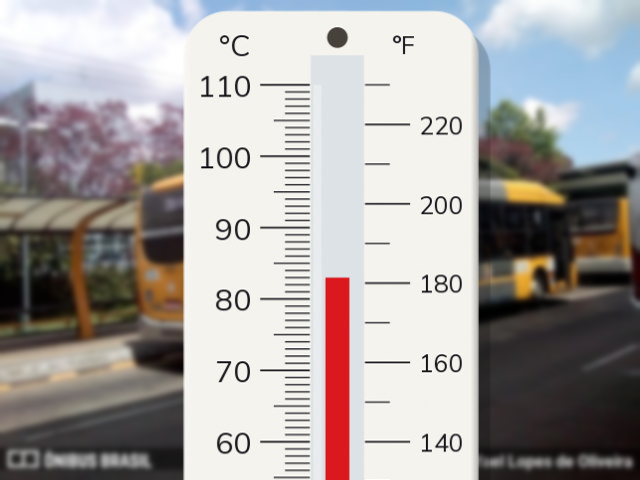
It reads °C 83
